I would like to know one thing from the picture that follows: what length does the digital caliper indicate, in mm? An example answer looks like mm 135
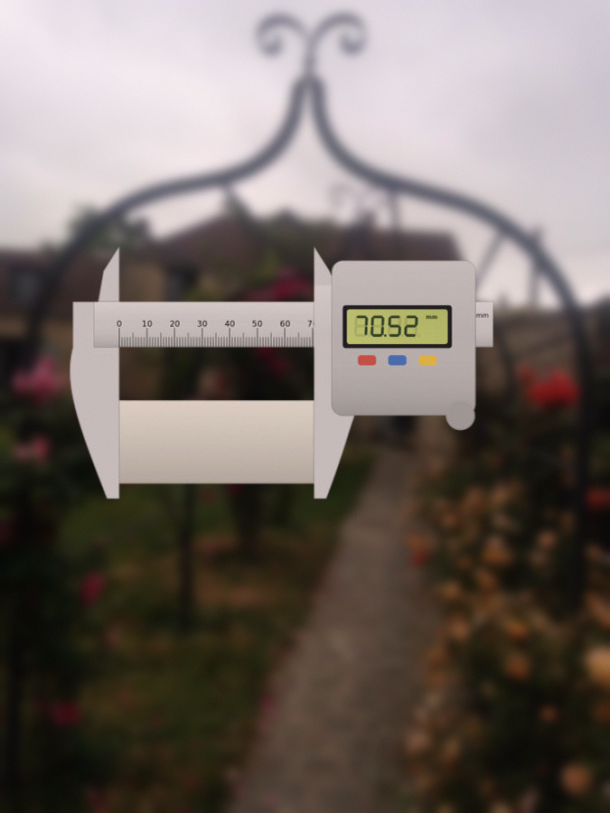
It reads mm 70.52
